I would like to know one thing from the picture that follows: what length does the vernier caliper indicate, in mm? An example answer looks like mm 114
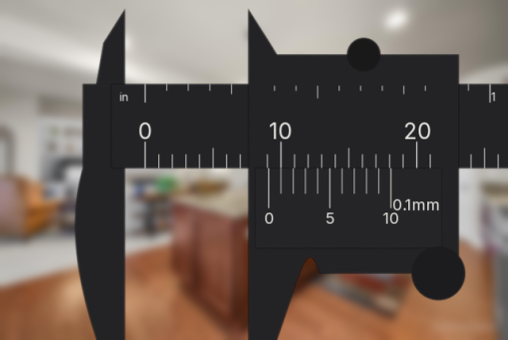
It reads mm 9.1
